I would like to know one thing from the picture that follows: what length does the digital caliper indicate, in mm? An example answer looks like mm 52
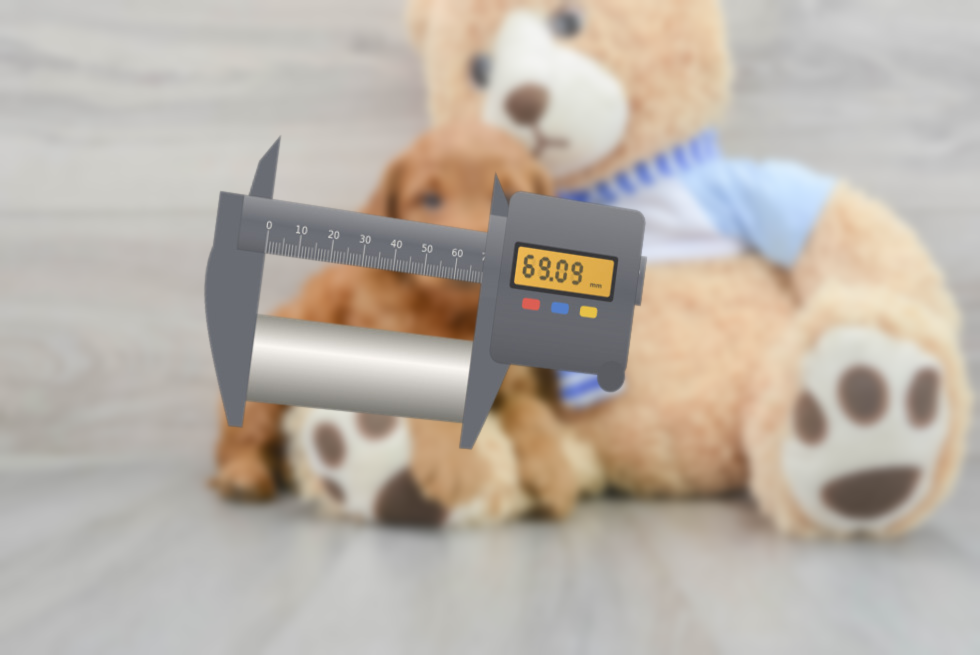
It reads mm 69.09
